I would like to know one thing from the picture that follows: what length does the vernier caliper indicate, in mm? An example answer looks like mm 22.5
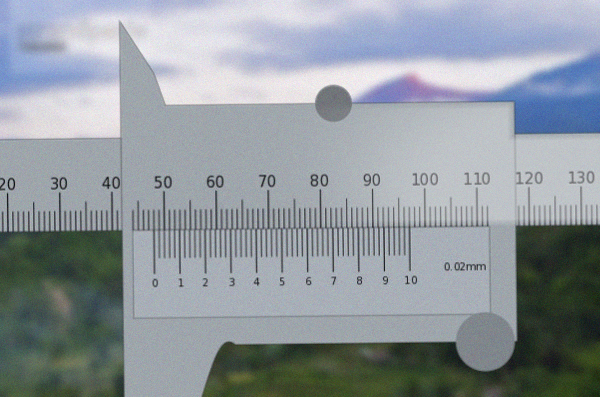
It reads mm 48.0
